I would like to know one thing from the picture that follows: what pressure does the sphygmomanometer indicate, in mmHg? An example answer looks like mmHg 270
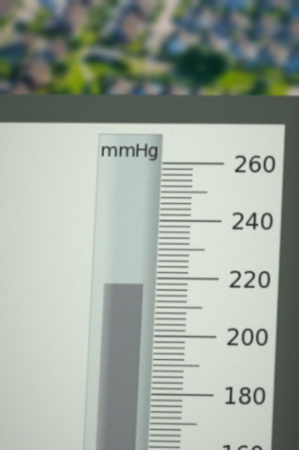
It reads mmHg 218
